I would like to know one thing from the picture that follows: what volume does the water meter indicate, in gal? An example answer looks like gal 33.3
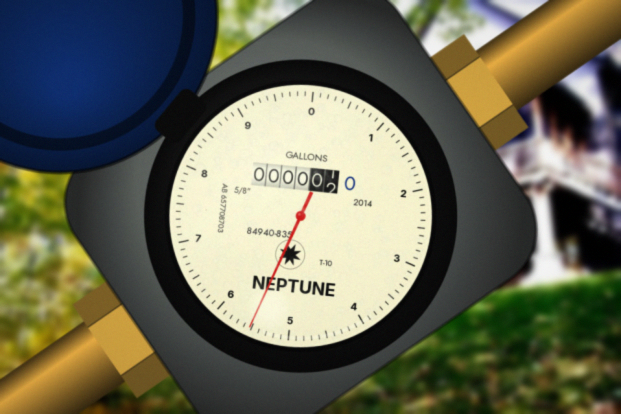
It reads gal 15.5
